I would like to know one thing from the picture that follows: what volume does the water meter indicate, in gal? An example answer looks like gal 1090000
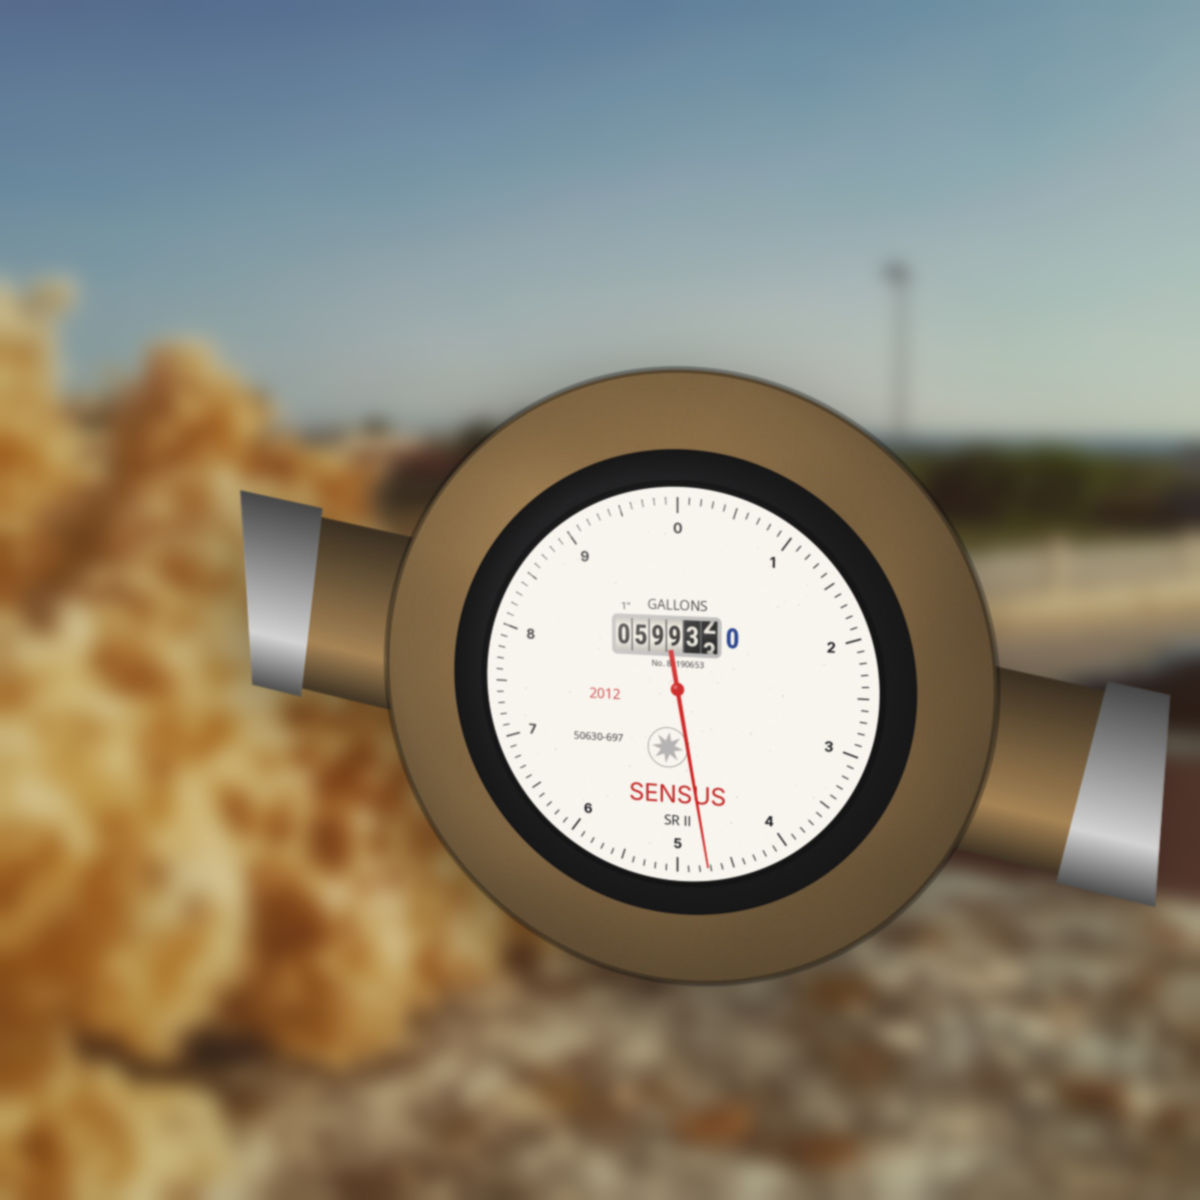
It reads gal 599324.7
